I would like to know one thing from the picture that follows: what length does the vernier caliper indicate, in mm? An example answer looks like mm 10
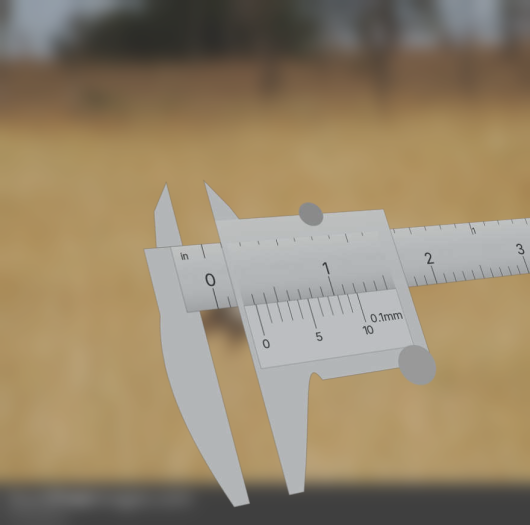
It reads mm 3.1
